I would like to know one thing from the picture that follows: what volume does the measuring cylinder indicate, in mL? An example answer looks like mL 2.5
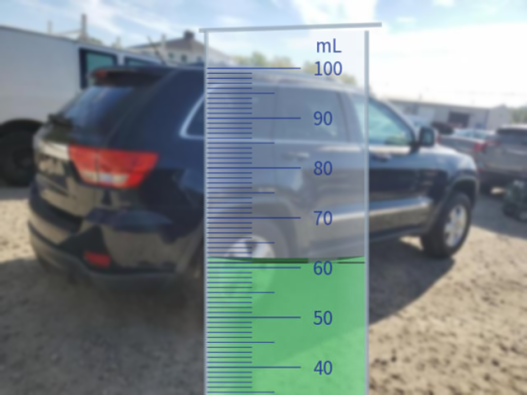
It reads mL 61
